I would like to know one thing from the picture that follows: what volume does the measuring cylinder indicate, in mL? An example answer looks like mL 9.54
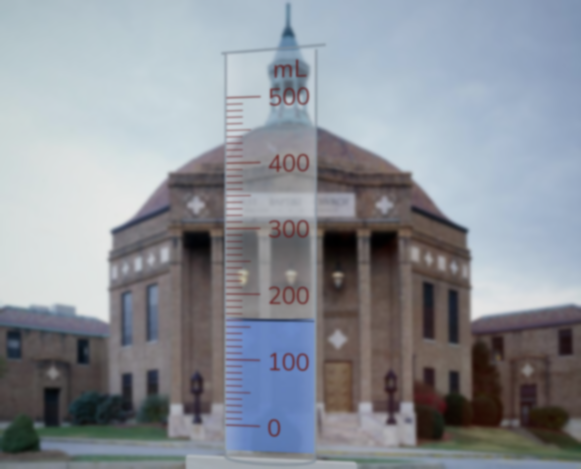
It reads mL 160
